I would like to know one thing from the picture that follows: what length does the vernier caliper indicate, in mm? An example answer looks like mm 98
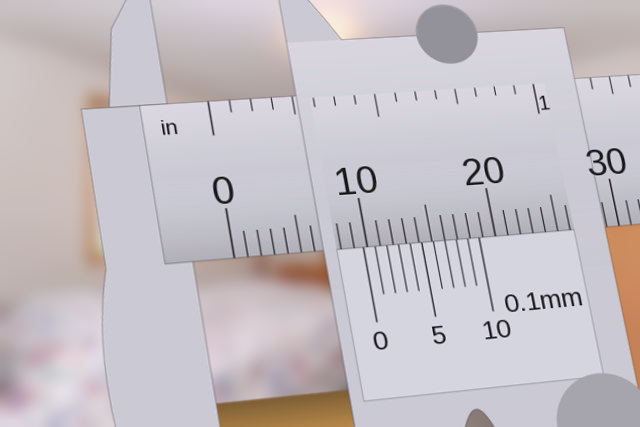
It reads mm 9.7
